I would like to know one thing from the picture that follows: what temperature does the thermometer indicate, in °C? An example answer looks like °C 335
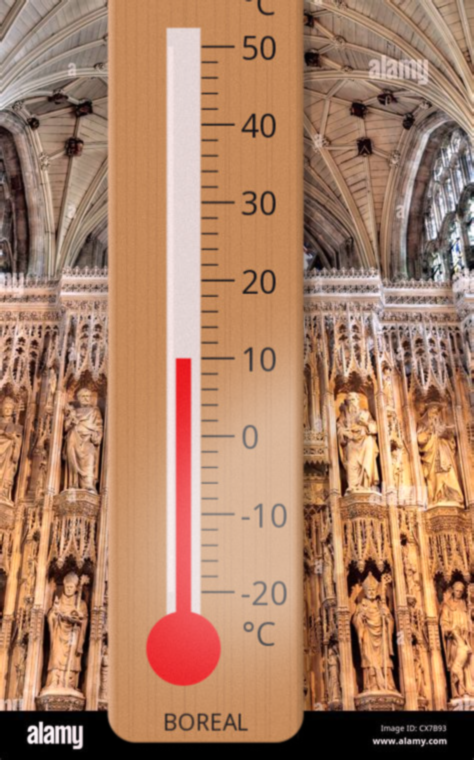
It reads °C 10
